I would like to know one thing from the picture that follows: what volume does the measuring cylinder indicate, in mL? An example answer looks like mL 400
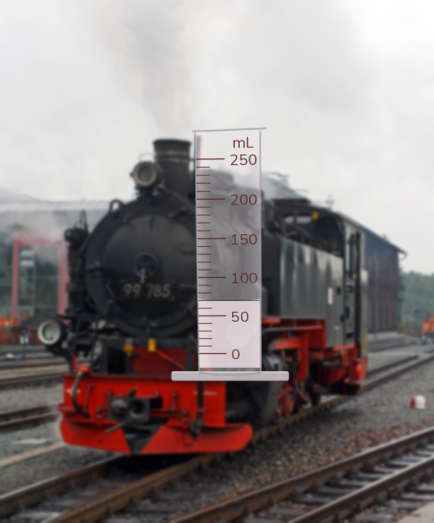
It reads mL 70
